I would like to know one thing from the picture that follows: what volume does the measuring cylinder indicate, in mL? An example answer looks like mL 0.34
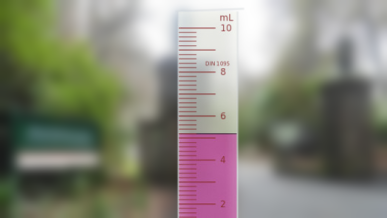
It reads mL 5.2
